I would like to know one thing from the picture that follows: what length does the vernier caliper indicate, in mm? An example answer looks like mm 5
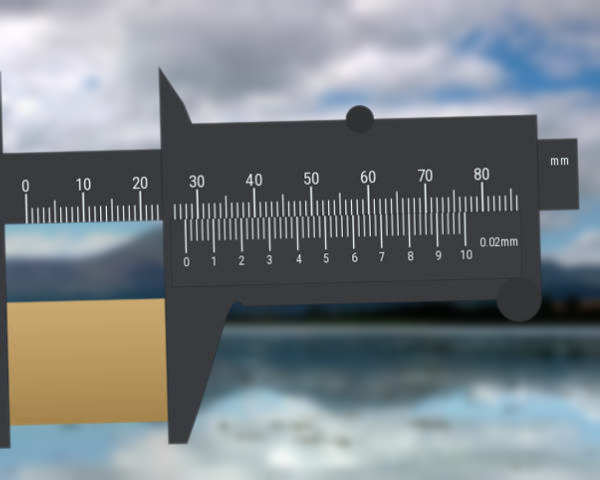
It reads mm 27.8
